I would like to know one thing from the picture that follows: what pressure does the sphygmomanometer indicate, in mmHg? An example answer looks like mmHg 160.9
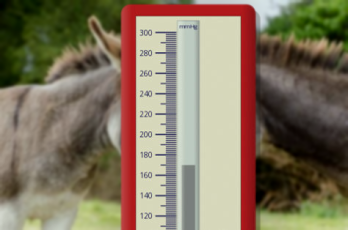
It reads mmHg 170
